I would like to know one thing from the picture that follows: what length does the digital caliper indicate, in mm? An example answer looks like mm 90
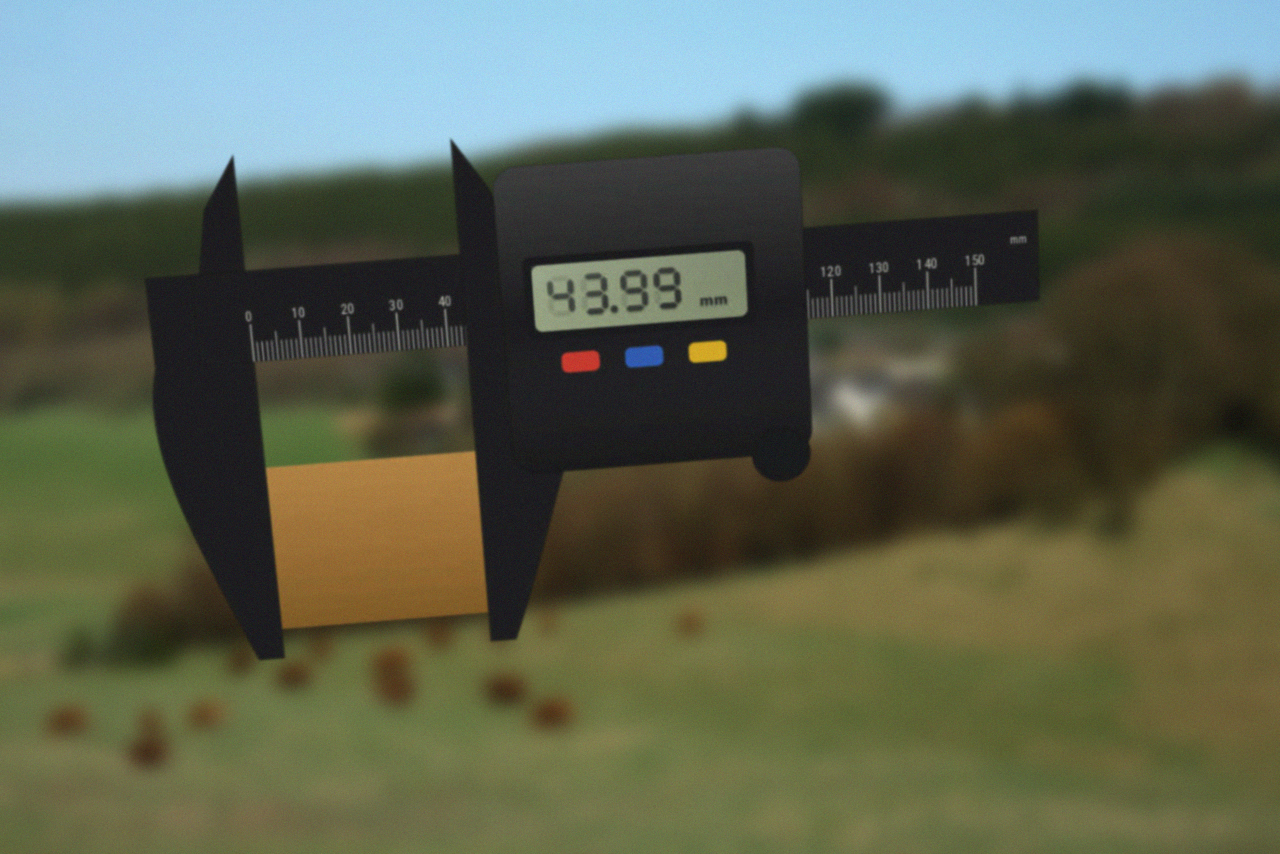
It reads mm 43.99
